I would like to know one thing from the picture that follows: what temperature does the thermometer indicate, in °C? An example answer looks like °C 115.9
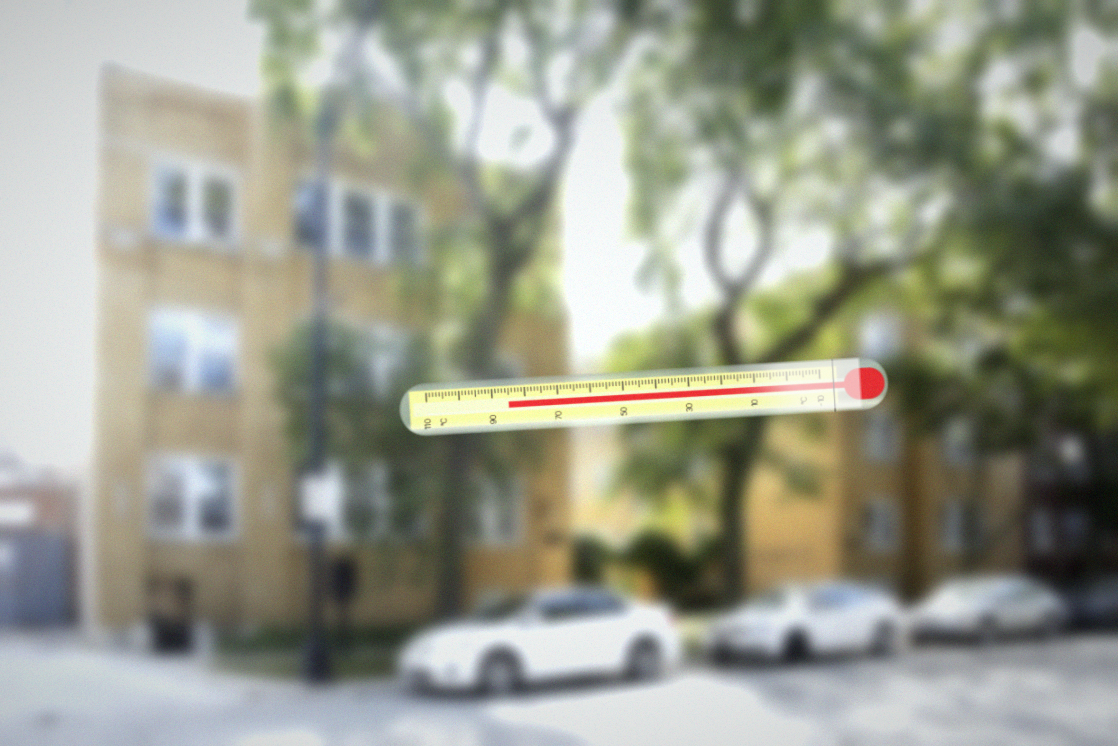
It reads °C 85
